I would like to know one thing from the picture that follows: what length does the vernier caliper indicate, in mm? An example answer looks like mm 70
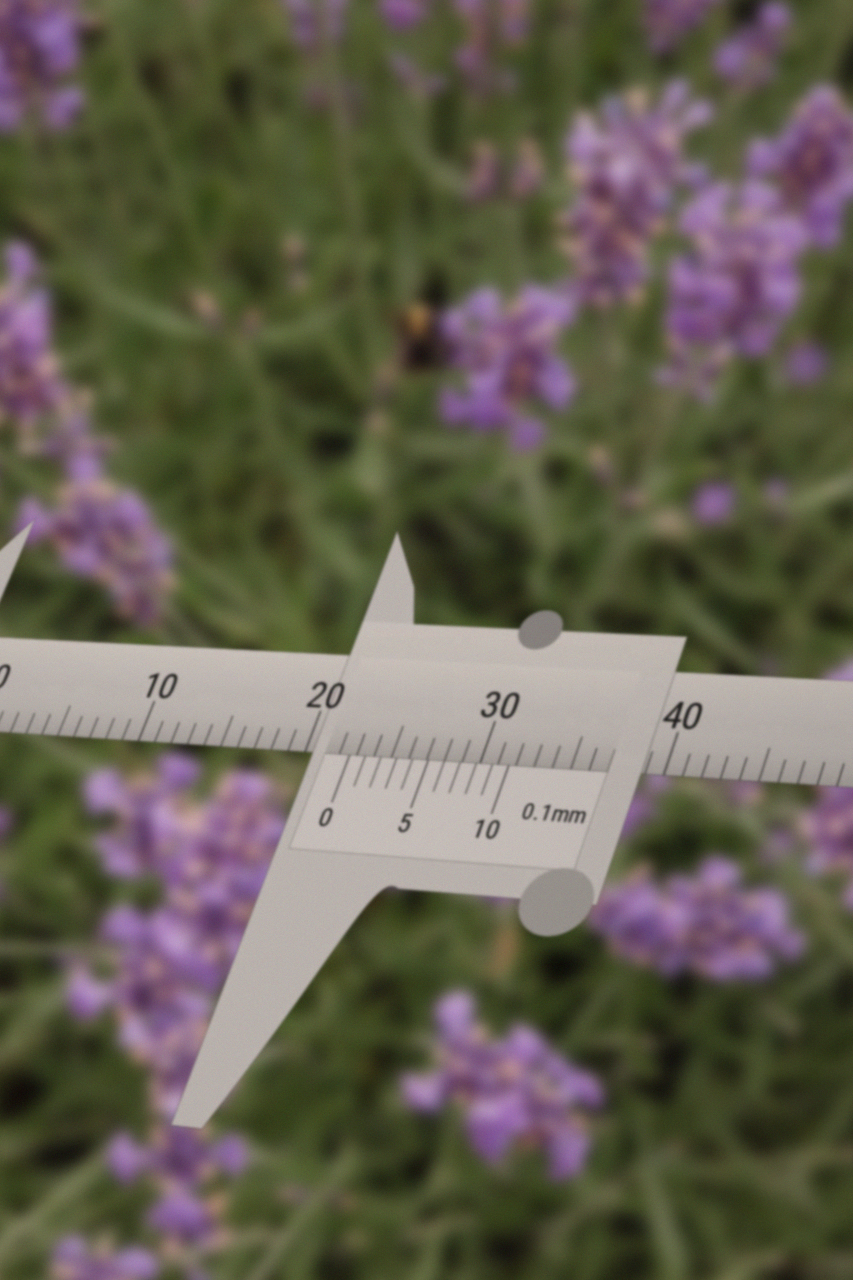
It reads mm 22.6
